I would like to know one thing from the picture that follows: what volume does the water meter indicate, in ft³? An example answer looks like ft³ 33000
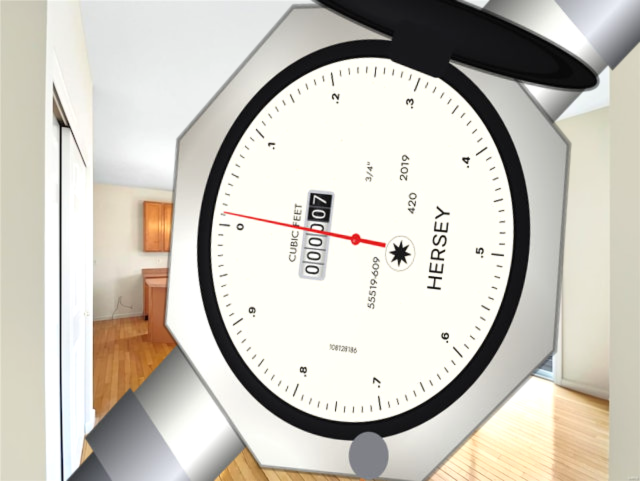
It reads ft³ 7.01
